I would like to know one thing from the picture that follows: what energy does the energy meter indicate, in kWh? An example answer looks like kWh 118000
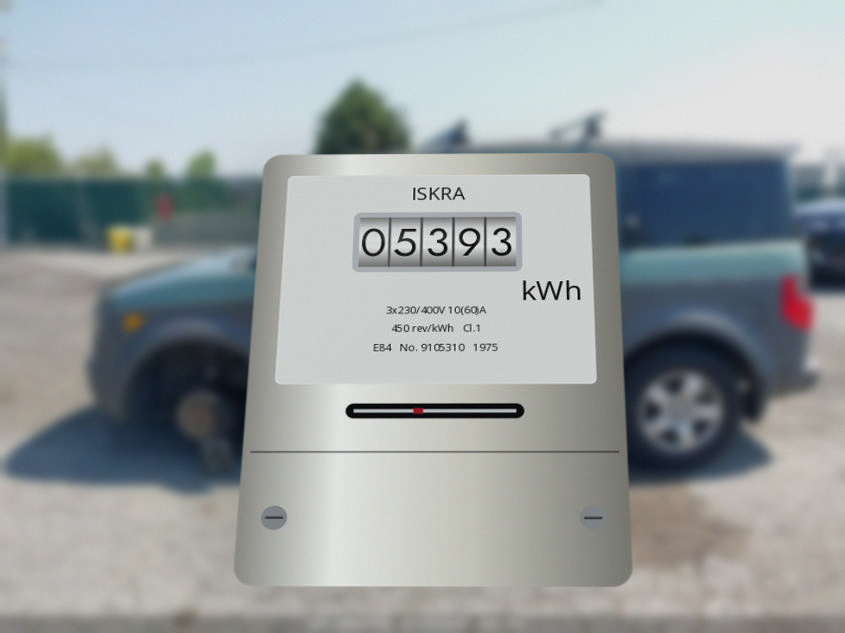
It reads kWh 5393
